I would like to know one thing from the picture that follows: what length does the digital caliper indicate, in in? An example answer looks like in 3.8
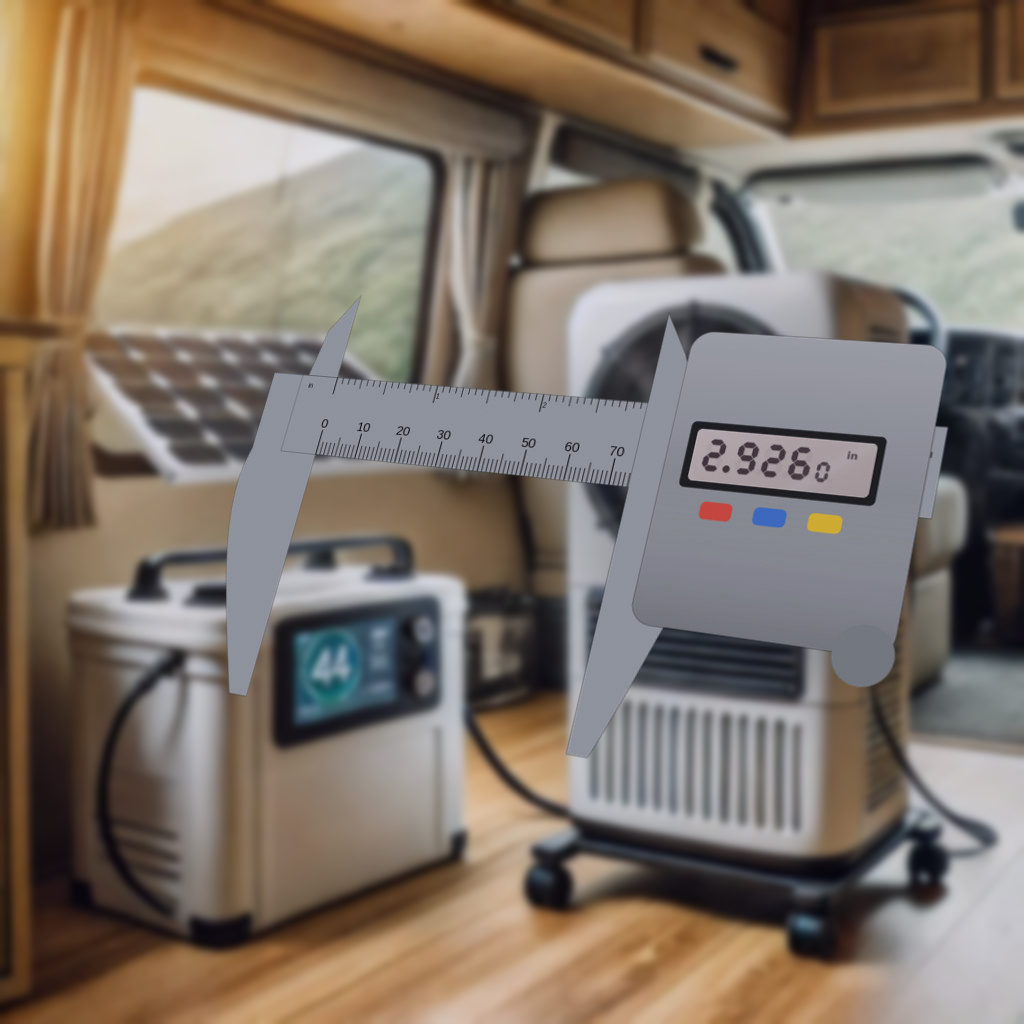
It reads in 2.9260
